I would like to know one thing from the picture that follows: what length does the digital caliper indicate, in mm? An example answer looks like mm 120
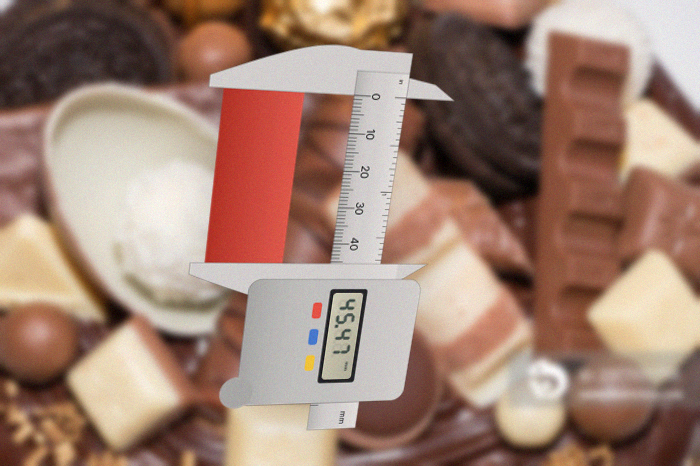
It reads mm 45.47
